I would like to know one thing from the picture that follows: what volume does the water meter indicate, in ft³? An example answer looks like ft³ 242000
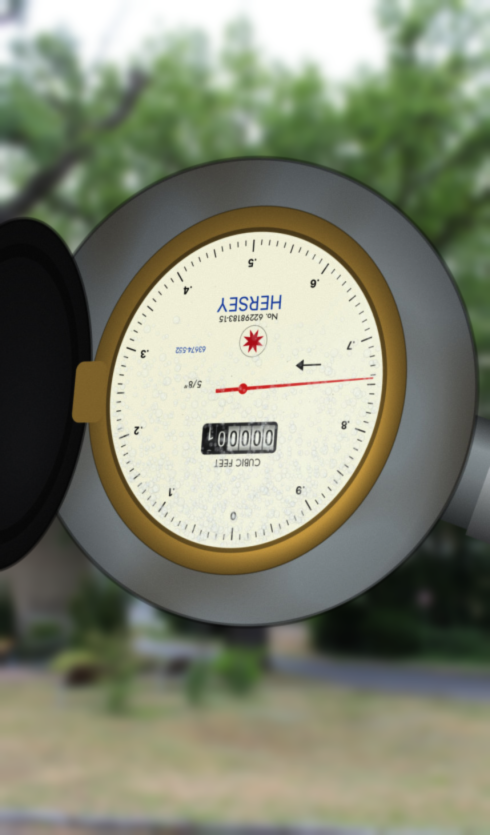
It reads ft³ 0.74
